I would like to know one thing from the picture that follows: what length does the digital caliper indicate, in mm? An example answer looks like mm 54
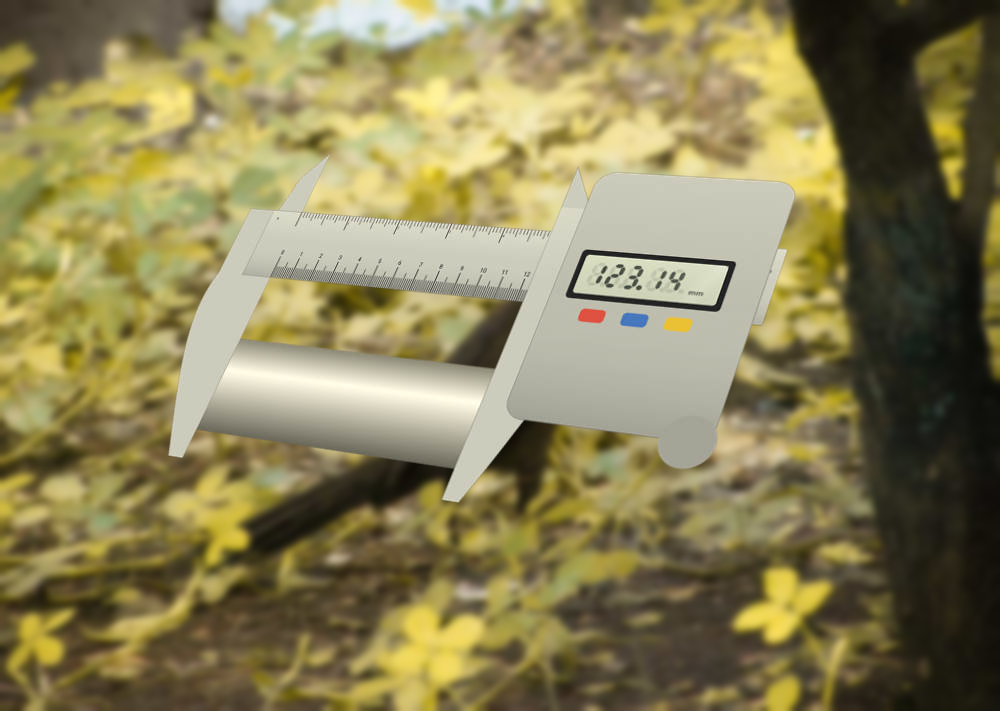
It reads mm 123.14
